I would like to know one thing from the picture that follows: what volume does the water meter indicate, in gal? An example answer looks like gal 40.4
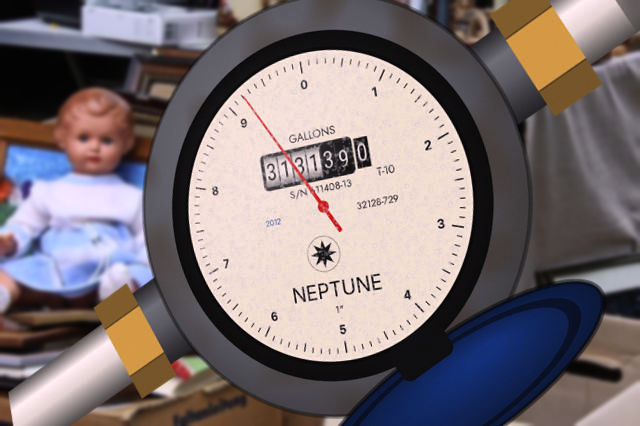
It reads gal 3131389.2
